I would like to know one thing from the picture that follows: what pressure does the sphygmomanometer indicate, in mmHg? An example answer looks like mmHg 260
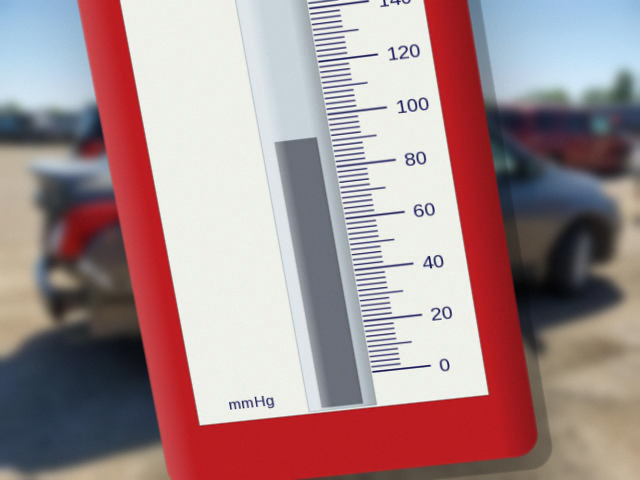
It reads mmHg 92
